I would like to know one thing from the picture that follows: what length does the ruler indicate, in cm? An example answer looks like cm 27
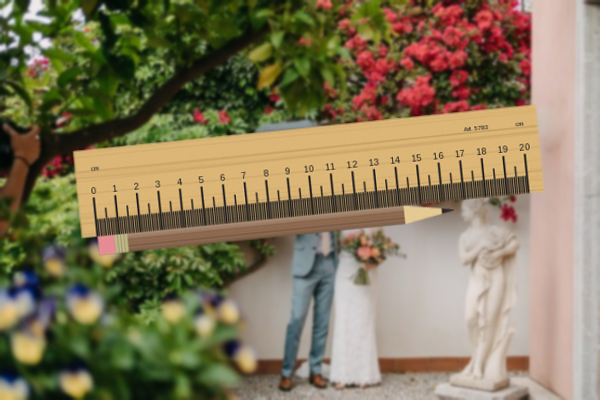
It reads cm 16.5
